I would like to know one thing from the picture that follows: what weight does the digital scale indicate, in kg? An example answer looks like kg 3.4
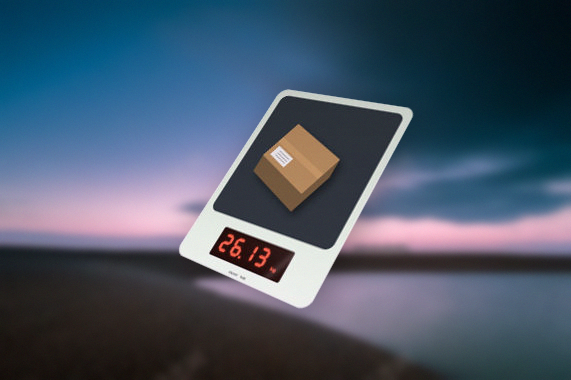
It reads kg 26.13
